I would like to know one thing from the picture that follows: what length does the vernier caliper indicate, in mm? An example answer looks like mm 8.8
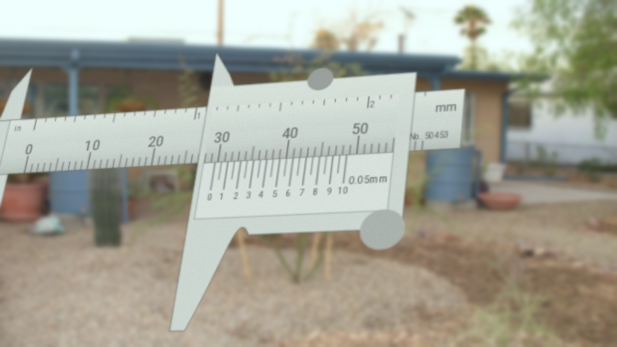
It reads mm 29.6
